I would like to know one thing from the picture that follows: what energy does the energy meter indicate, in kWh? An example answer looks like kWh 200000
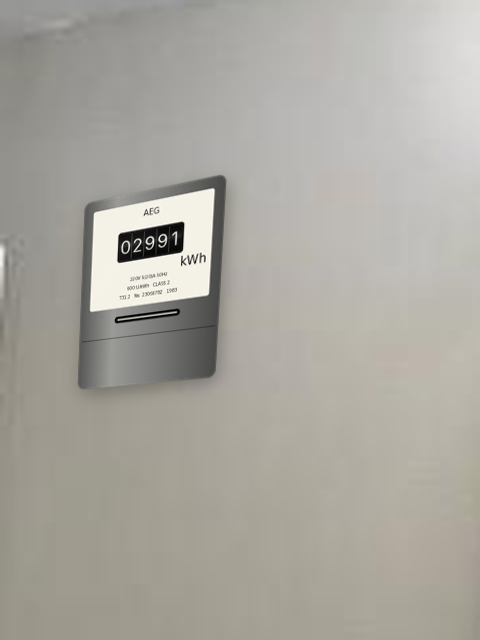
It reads kWh 2991
